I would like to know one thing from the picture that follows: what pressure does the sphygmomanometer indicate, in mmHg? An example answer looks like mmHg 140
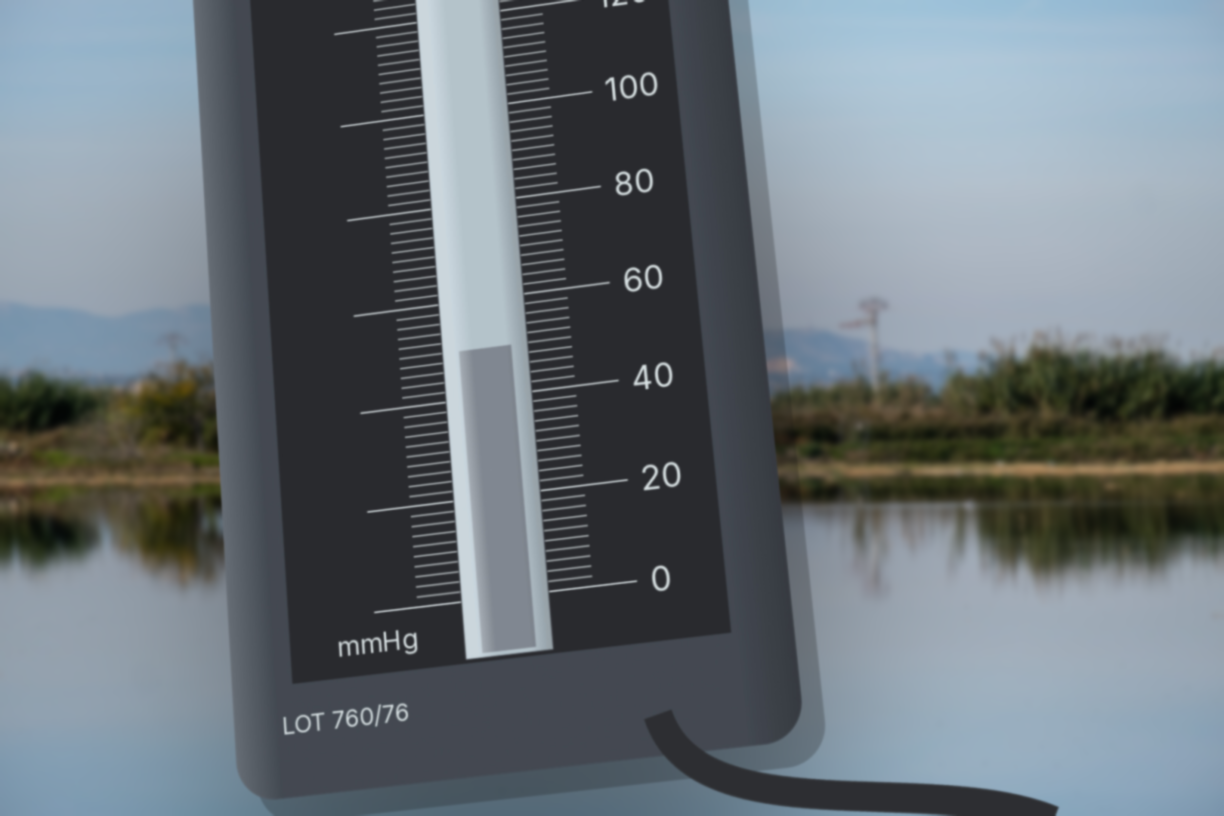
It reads mmHg 50
